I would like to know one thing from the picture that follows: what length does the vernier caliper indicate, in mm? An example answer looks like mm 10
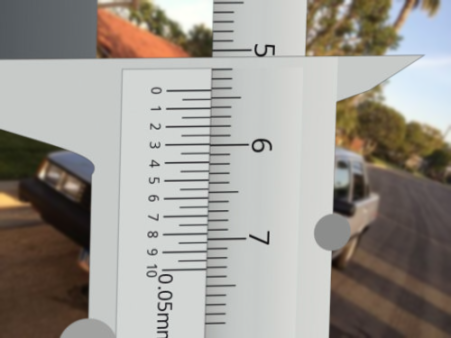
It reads mm 54.2
